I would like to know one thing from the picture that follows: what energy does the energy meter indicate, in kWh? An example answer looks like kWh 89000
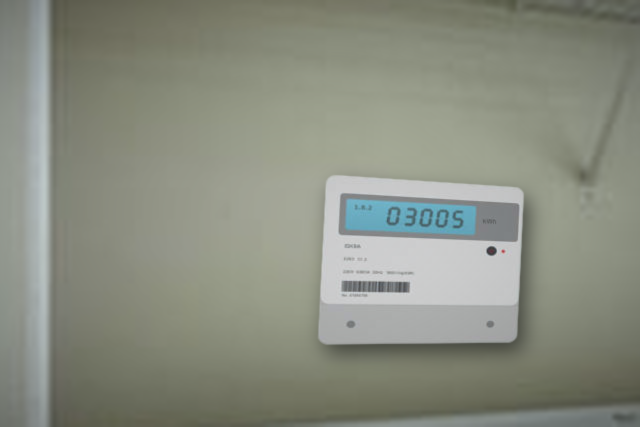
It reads kWh 3005
